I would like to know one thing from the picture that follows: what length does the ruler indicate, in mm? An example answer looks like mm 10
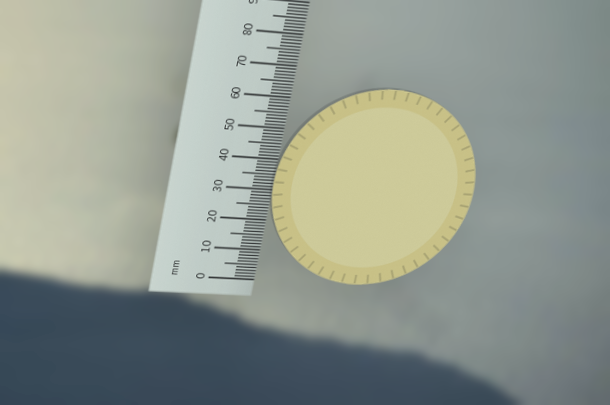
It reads mm 65
